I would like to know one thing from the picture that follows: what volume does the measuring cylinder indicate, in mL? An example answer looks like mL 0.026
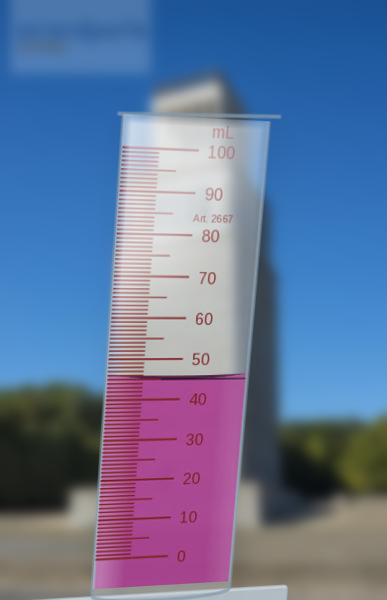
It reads mL 45
